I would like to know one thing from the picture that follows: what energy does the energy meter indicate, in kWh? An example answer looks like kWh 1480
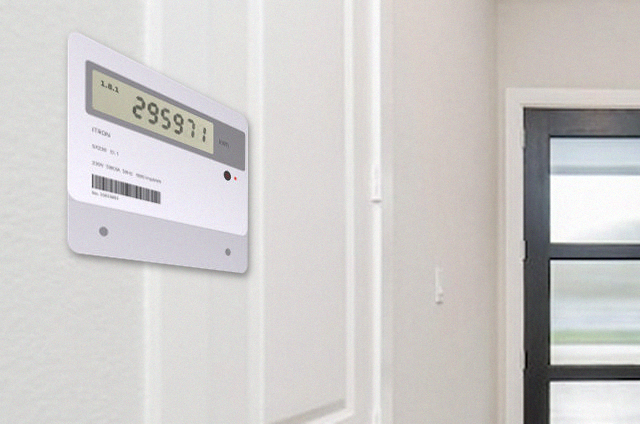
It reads kWh 295971
